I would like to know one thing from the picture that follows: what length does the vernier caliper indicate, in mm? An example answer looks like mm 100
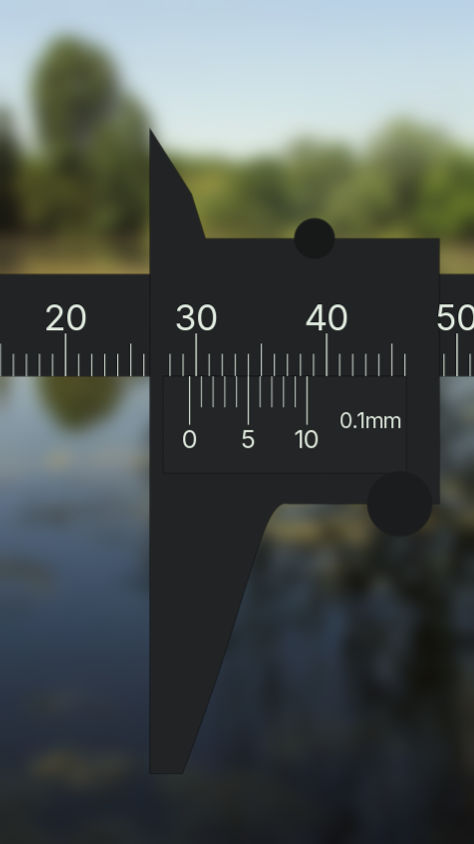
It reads mm 29.5
